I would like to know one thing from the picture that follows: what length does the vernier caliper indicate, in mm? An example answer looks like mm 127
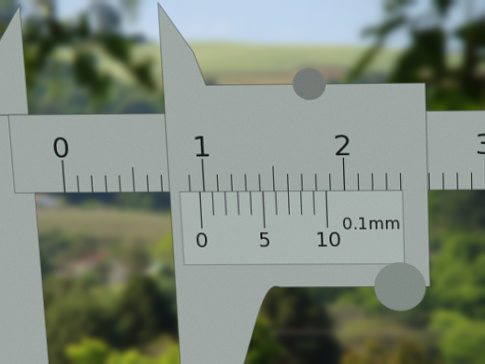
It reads mm 9.7
